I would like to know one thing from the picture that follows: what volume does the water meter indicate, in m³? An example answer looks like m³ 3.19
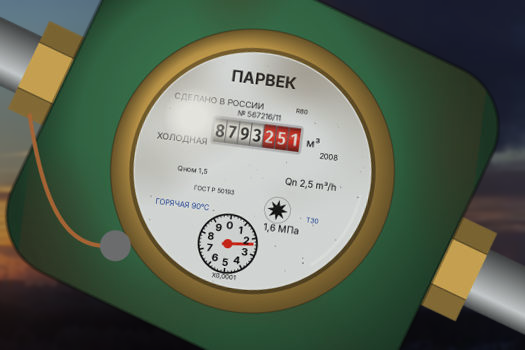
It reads m³ 8793.2512
